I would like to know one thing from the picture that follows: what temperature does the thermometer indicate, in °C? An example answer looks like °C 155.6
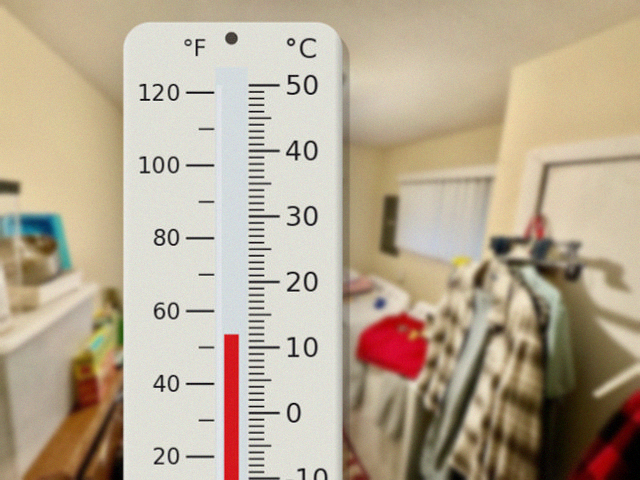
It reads °C 12
